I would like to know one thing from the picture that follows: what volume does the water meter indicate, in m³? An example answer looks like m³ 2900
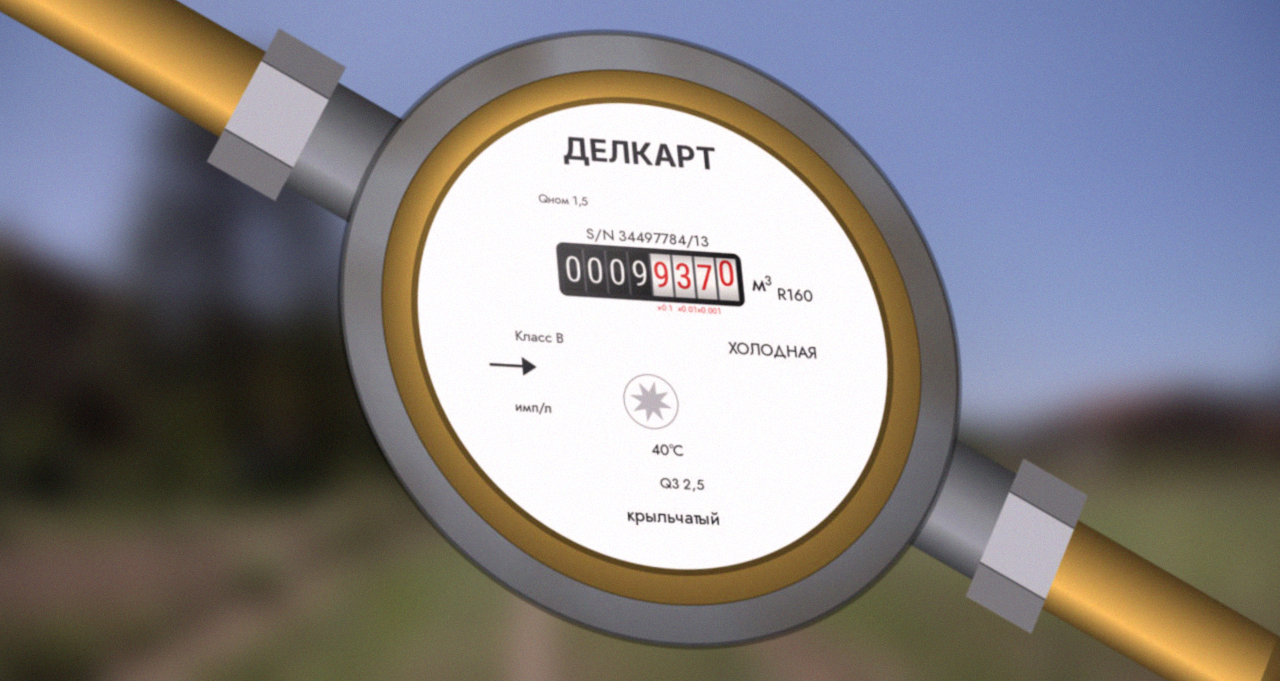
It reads m³ 9.9370
